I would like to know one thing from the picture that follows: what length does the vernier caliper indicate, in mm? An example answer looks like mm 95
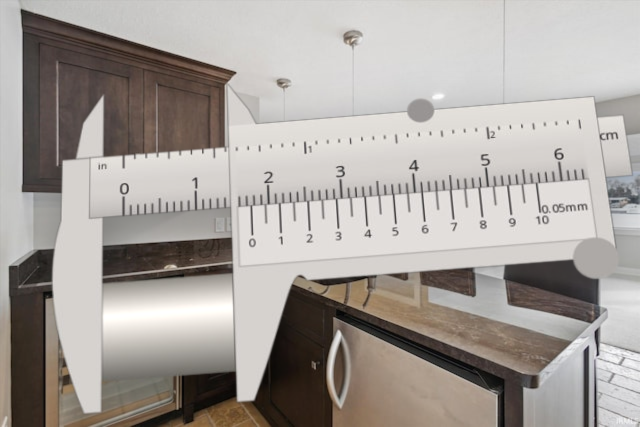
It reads mm 17.6
